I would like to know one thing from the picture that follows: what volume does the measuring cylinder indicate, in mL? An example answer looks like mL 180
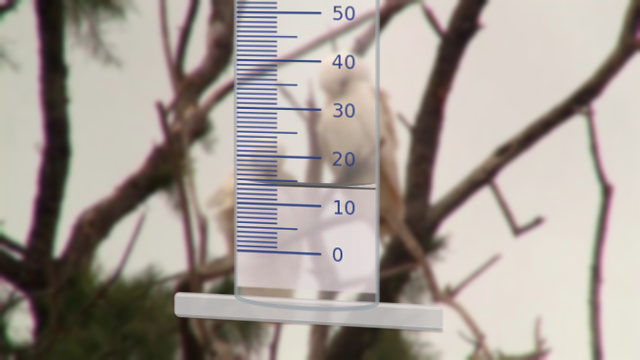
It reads mL 14
